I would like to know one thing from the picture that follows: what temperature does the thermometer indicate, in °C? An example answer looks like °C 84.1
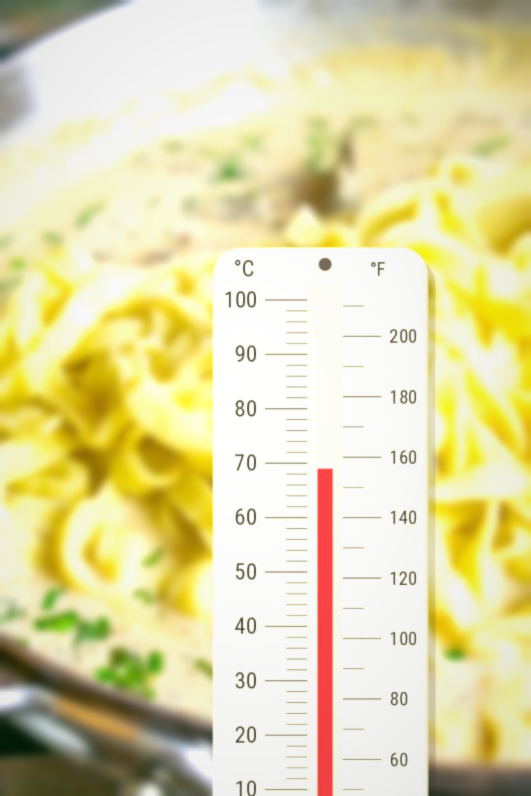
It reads °C 69
